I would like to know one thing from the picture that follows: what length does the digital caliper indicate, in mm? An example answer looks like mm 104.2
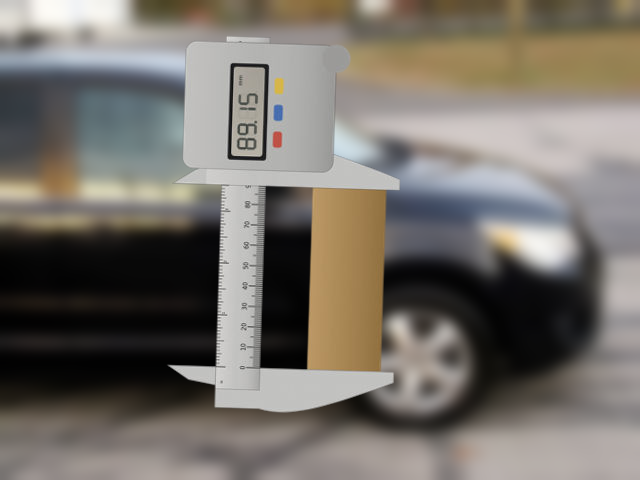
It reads mm 89.15
